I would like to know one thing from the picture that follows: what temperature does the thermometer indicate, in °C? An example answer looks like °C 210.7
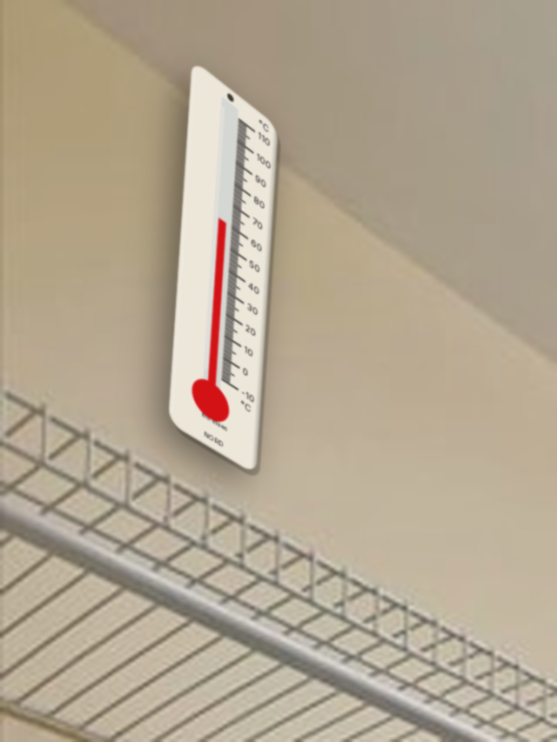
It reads °C 60
